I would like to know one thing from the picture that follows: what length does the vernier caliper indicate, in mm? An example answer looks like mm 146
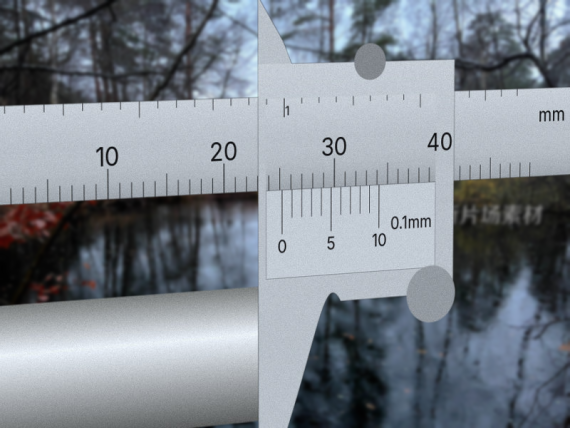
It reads mm 25.2
